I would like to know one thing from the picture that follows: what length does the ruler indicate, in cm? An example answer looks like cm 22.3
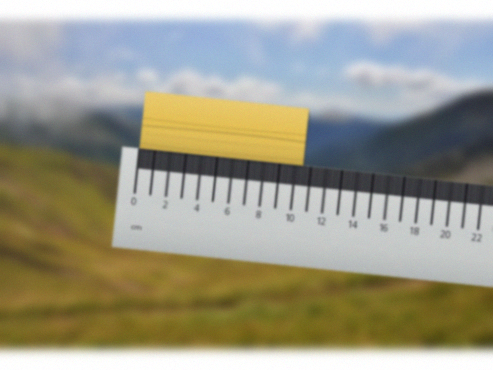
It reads cm 10.5
